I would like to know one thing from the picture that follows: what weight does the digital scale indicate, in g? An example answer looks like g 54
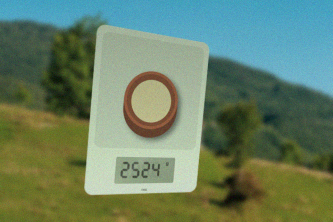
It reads g 2524
